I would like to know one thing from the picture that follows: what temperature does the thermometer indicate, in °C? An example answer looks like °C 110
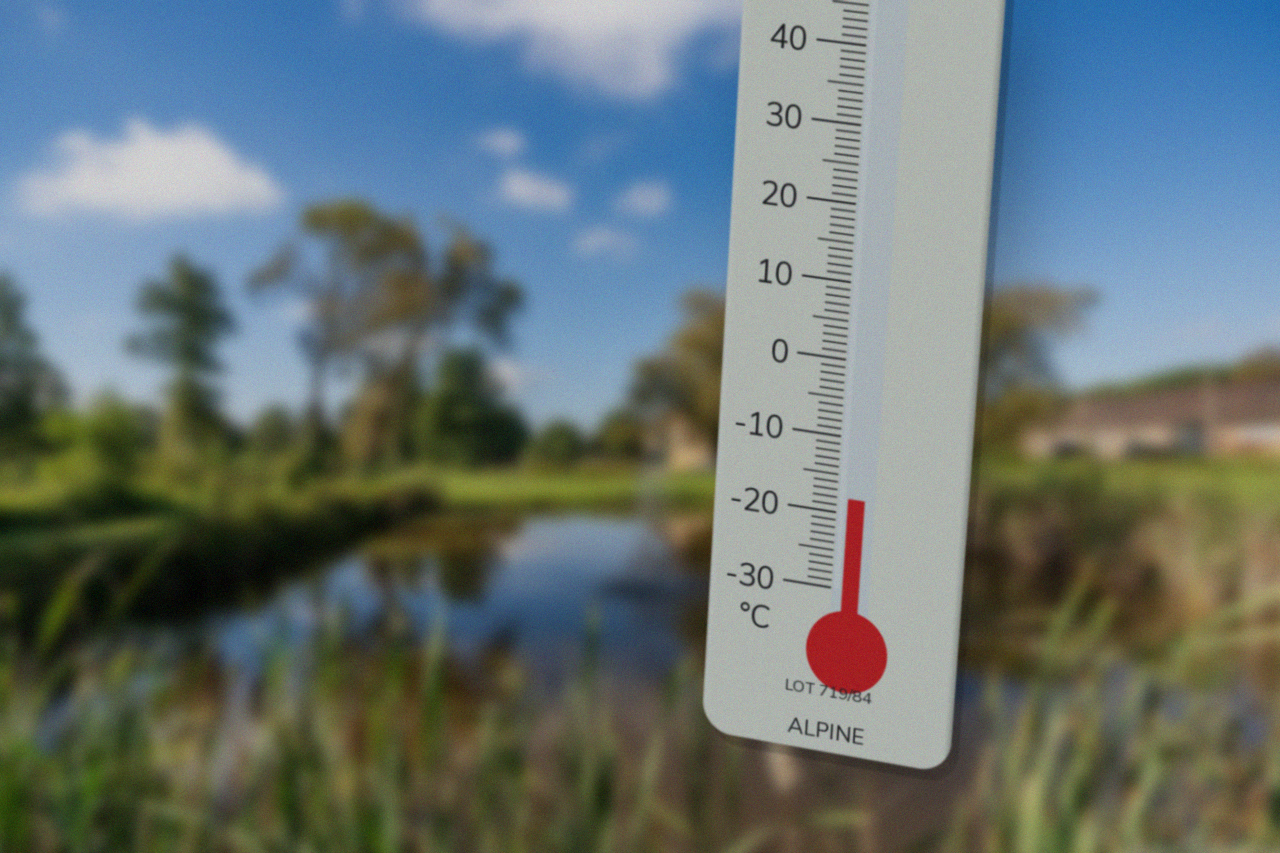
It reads °C -18
